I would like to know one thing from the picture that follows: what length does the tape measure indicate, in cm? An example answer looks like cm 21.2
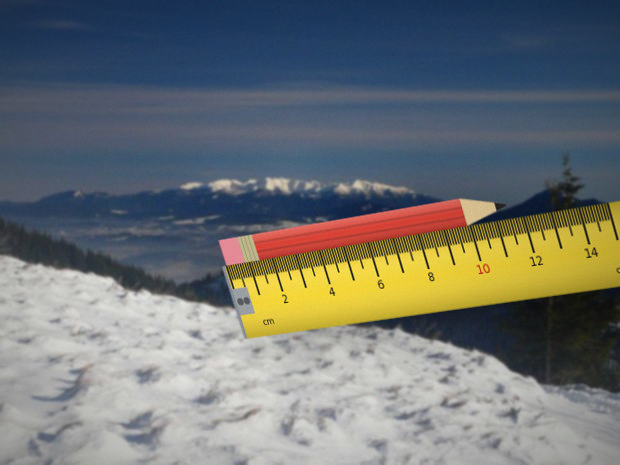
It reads cm 11.5
